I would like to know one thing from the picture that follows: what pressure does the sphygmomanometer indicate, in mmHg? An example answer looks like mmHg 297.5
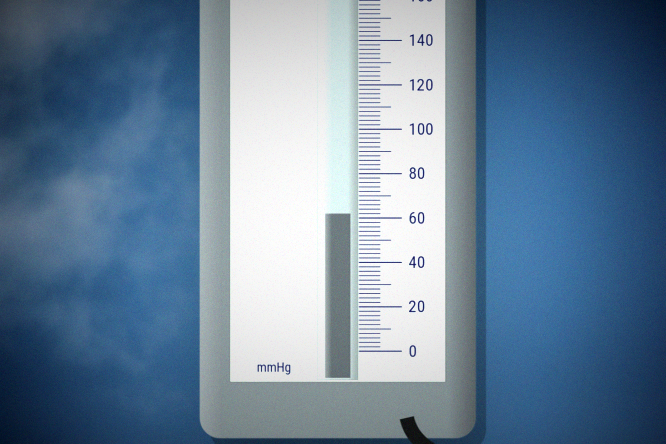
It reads mmHg 62
